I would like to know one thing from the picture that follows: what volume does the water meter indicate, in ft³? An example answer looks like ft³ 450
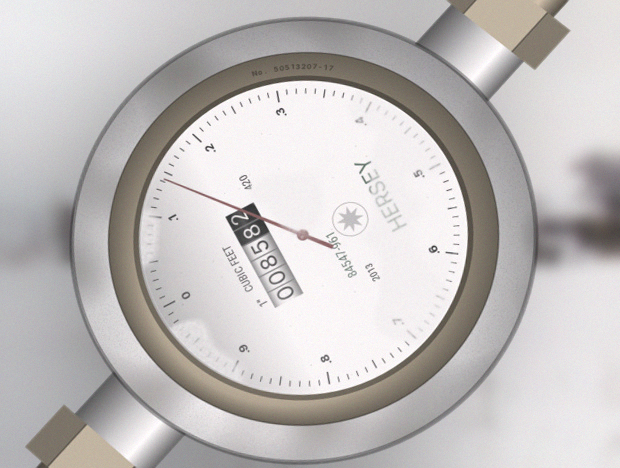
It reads ft³ 8582.14
